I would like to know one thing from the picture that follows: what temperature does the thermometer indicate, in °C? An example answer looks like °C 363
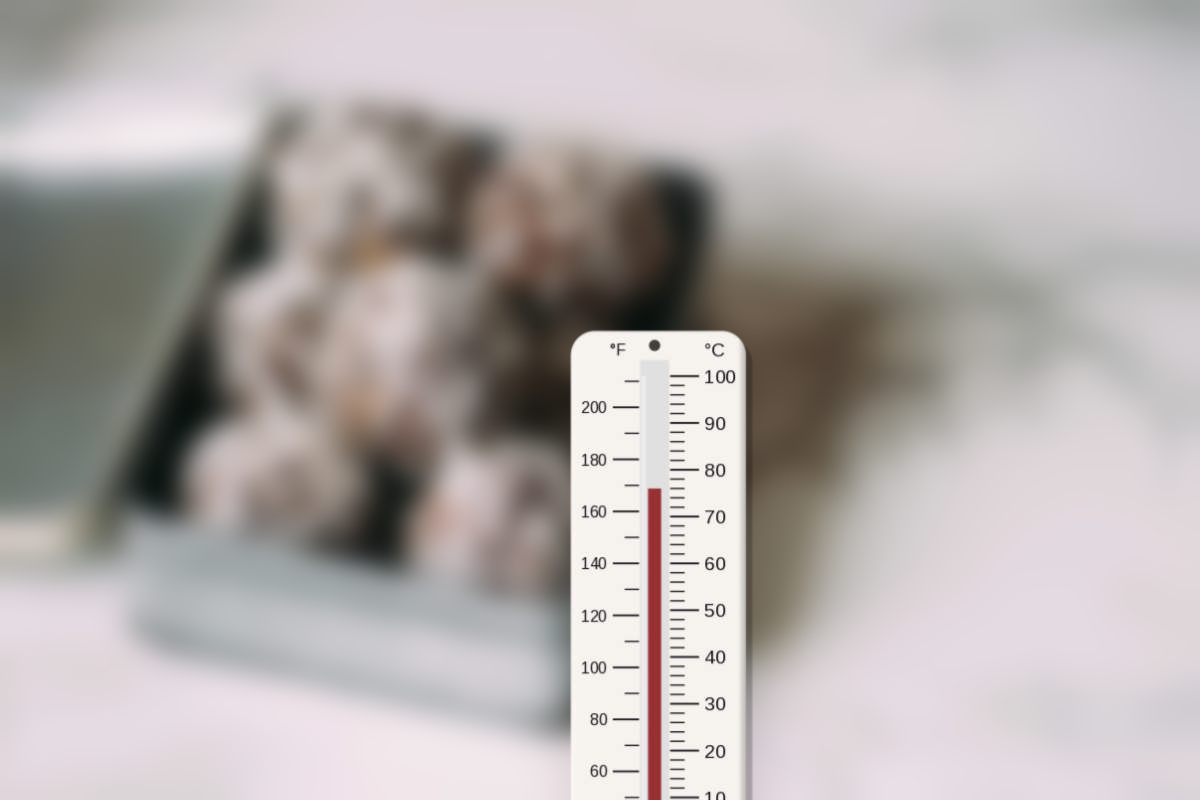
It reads °C 76
